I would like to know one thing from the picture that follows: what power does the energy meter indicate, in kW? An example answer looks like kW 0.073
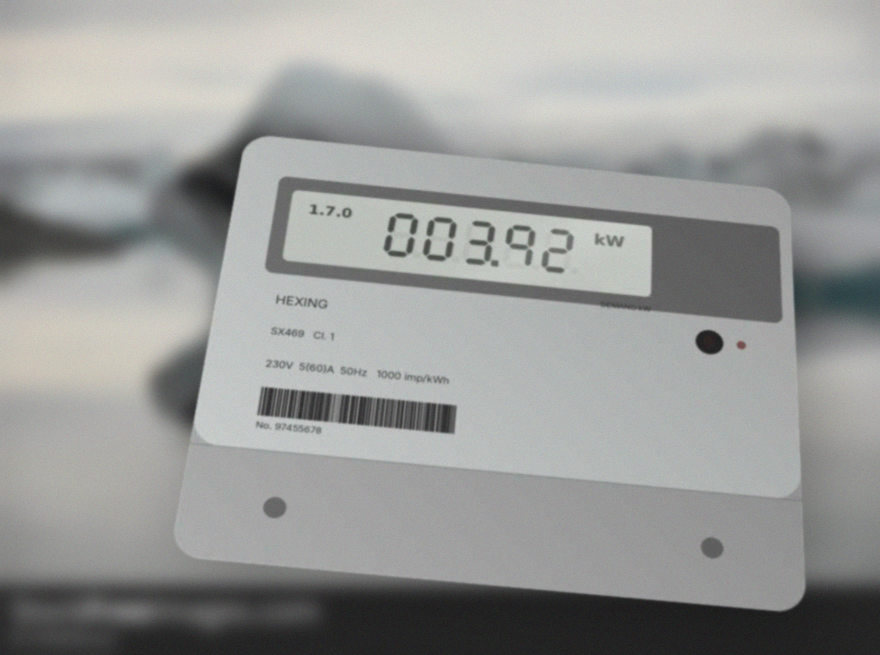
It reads kW 3.92
